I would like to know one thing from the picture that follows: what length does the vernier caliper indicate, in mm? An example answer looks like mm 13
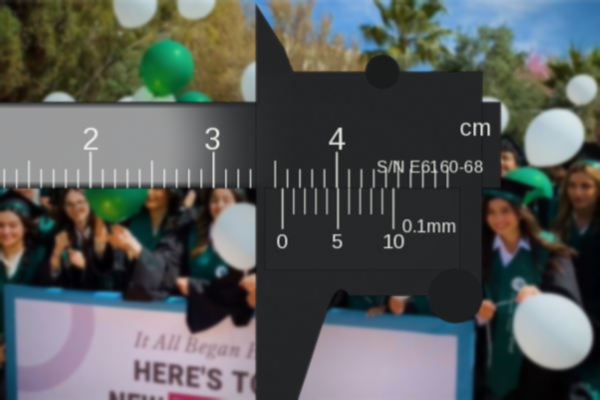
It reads mm 35.6
